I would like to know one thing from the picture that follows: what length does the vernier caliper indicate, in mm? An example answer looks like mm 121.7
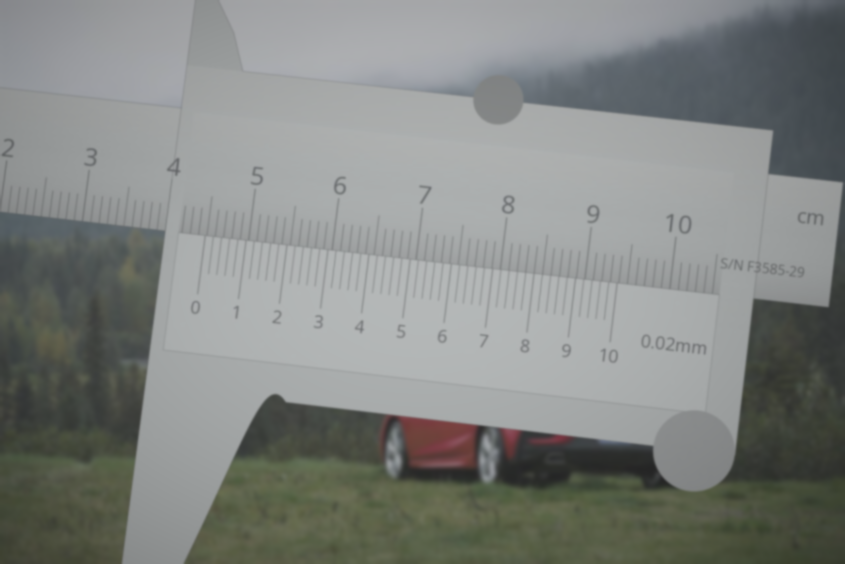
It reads mm 44.8
